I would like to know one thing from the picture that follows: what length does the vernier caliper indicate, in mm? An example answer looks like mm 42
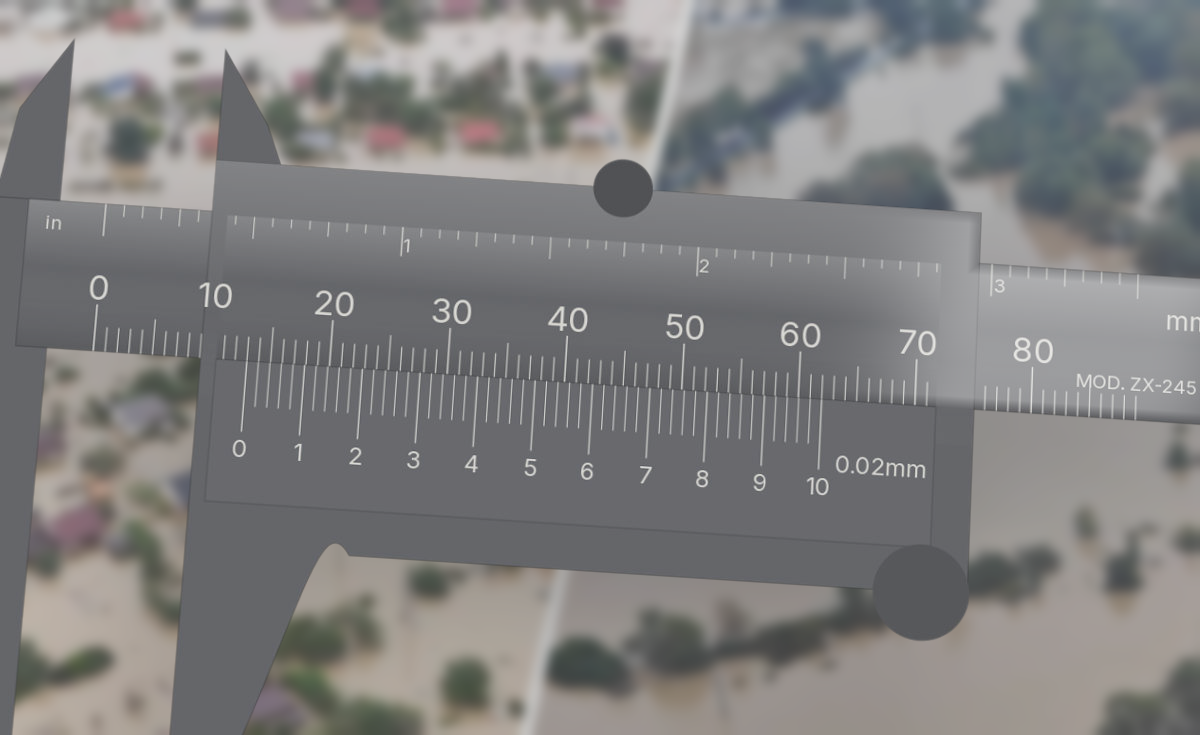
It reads mm 13.0
